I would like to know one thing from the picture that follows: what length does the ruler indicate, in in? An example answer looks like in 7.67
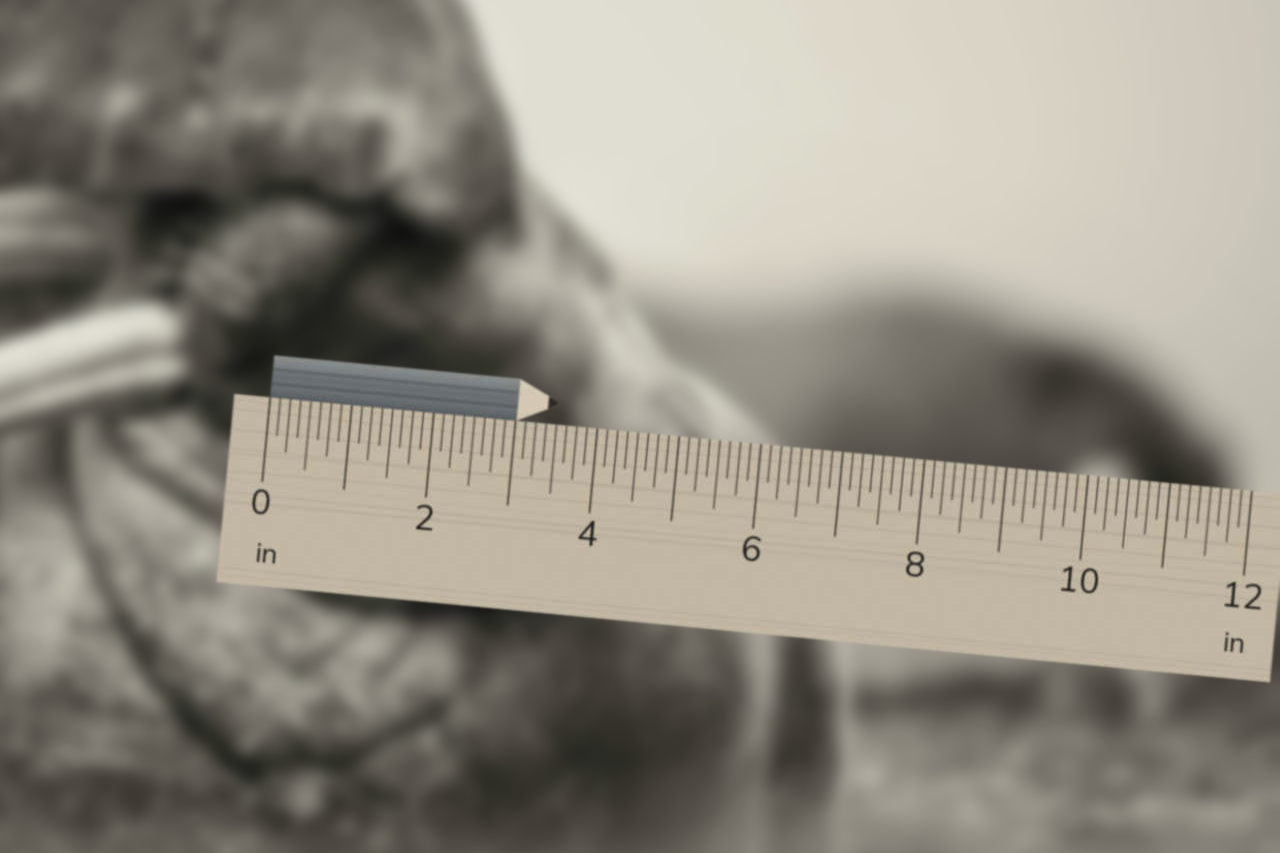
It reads in 3.5
